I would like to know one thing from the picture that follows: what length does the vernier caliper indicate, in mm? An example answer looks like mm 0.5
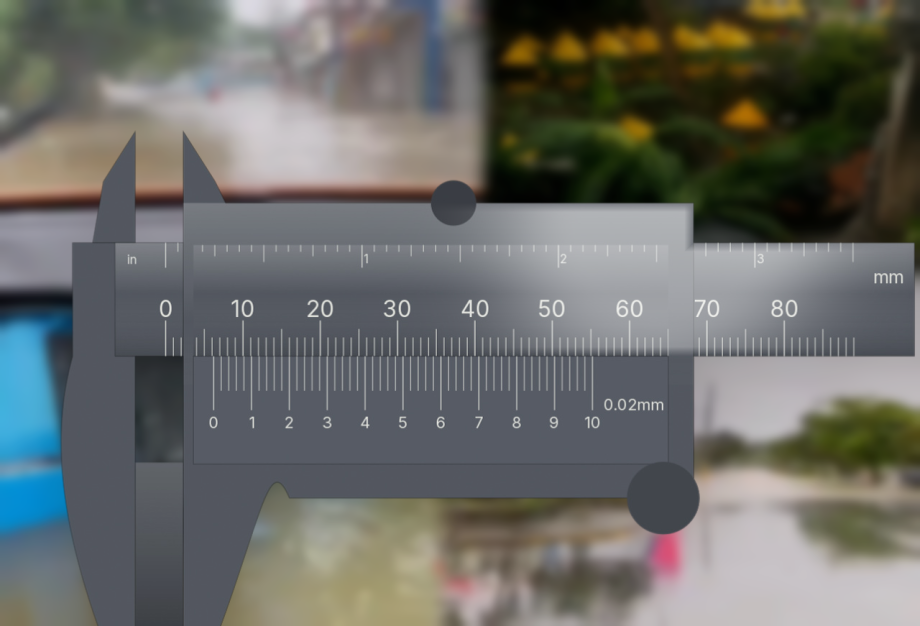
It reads mm 6.2
